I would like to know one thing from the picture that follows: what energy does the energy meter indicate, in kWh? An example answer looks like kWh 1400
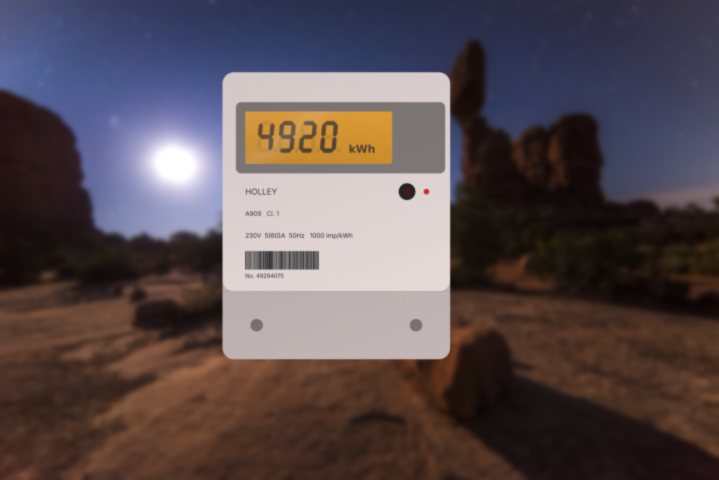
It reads kWh 4920
